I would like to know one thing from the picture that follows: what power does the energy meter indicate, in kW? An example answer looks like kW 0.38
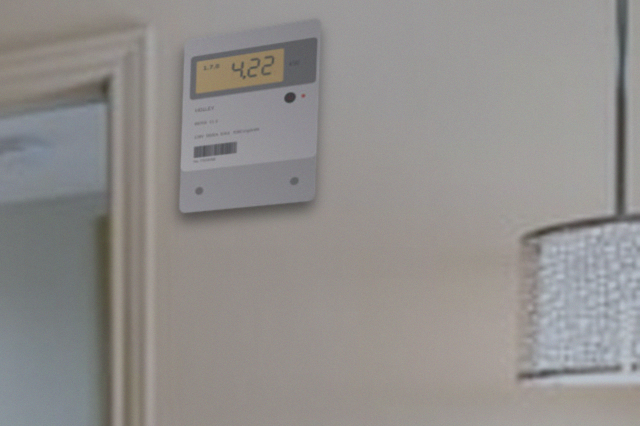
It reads kW 4.22
